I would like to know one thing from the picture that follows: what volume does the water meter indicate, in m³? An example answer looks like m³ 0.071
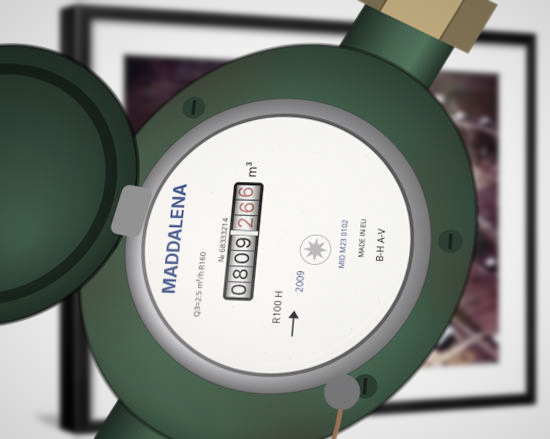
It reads m³ 809.266
